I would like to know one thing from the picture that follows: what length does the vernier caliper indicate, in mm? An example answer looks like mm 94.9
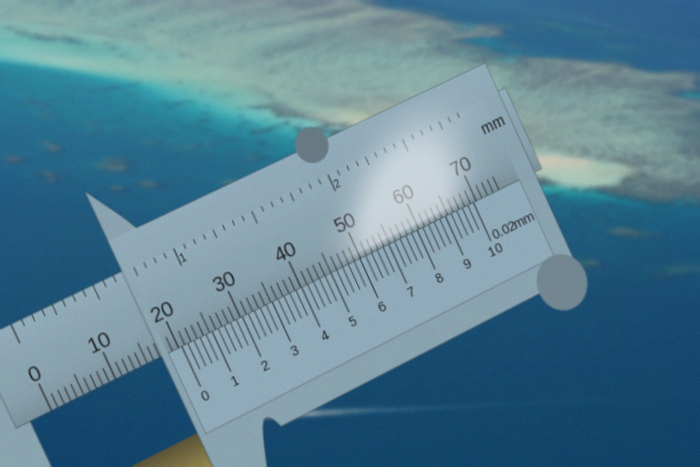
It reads mm 20.5
